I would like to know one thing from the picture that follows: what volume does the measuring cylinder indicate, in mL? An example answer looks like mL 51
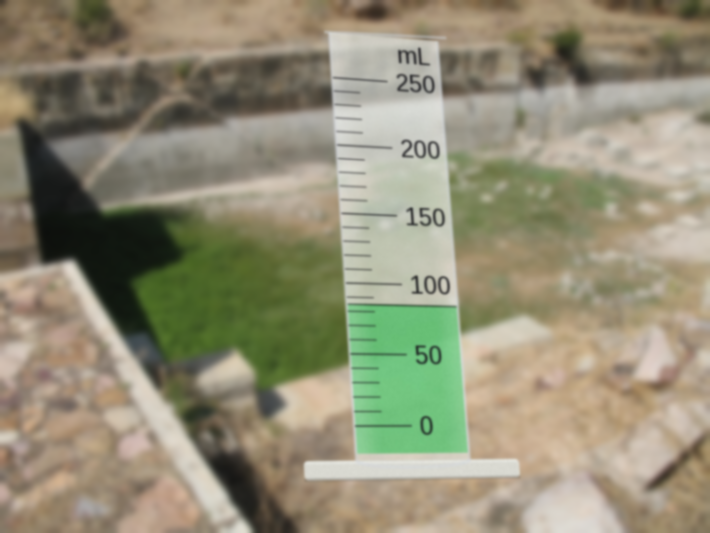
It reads mL 85
